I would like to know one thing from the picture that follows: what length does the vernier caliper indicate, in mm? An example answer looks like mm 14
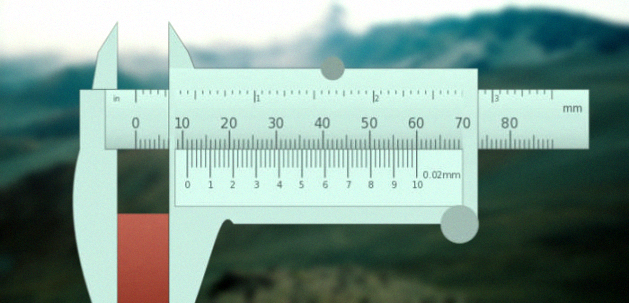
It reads mm 11.0
